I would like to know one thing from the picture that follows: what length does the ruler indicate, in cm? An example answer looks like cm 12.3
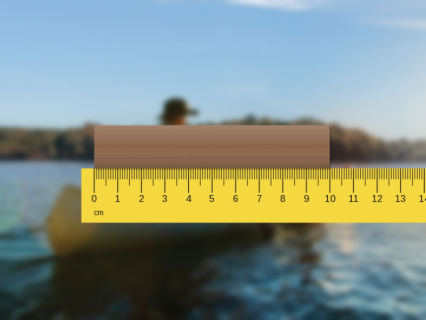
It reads cm 10
